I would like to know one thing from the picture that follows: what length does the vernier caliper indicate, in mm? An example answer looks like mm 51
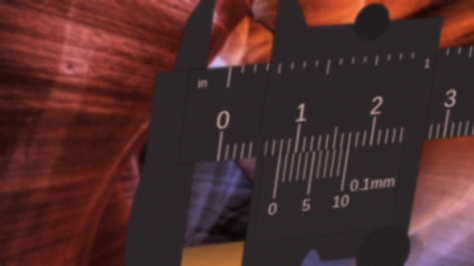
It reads mm 8.0
